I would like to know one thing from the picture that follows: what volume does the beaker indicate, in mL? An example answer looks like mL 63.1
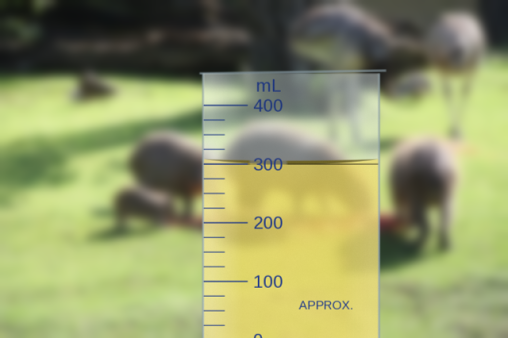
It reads mL 300
